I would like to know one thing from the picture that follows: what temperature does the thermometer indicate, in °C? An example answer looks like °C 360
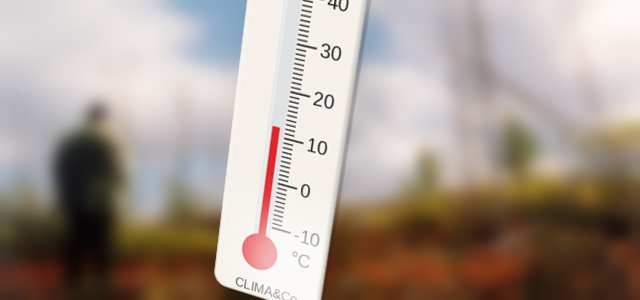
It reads °C 12
